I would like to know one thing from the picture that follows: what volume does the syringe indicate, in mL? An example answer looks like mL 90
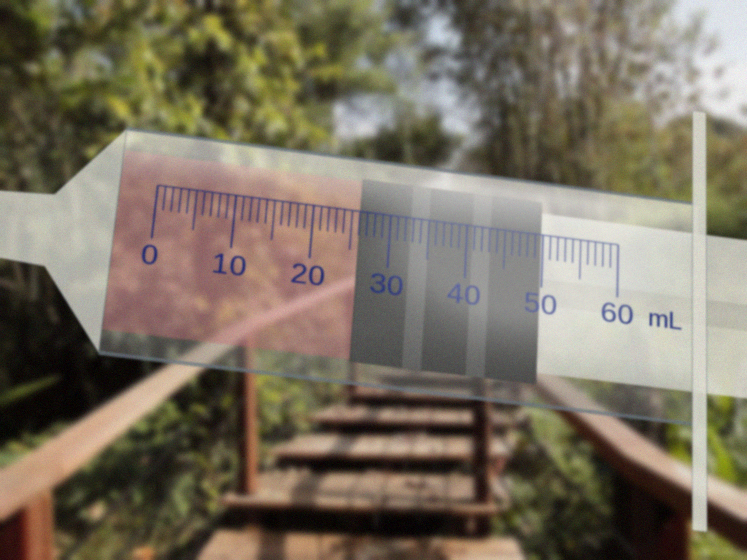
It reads mL 26
